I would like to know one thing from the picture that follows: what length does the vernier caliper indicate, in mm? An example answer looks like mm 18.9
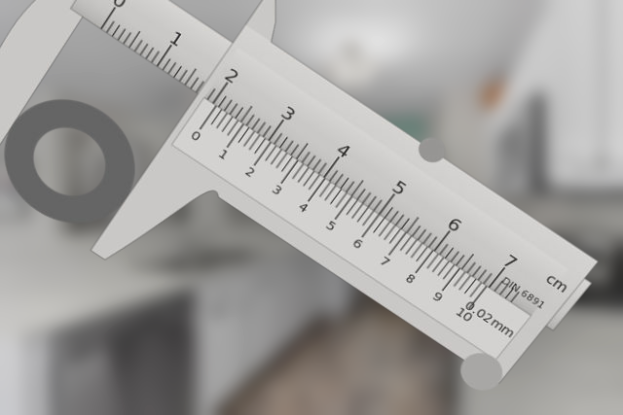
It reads mm 20.6
